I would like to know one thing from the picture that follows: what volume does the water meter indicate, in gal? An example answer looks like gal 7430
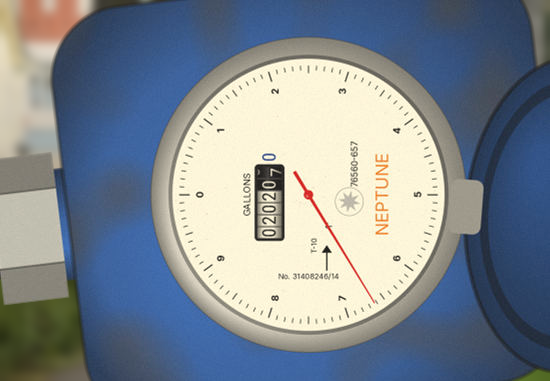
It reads gal 202066.6
